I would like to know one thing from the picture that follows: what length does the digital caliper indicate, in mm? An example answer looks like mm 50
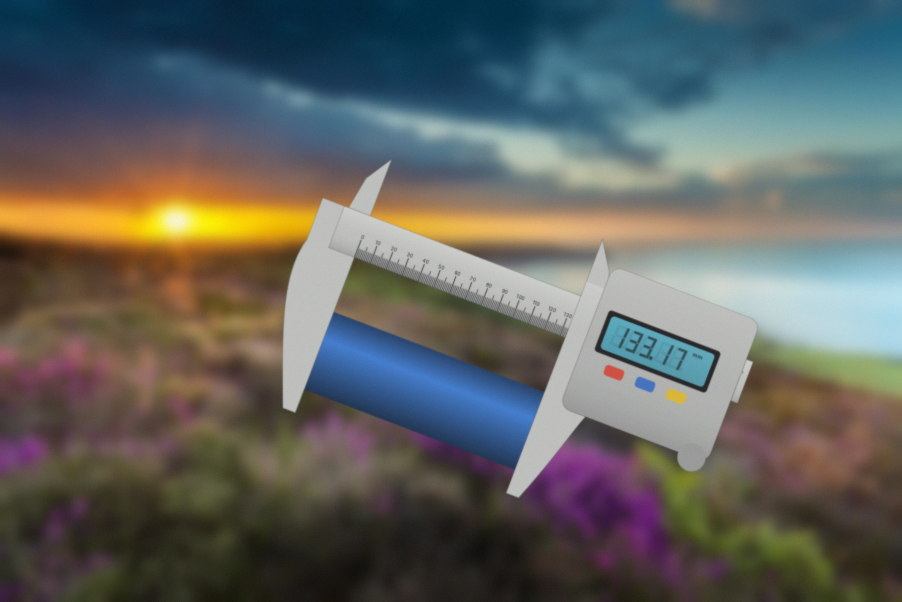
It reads mm 133.17
